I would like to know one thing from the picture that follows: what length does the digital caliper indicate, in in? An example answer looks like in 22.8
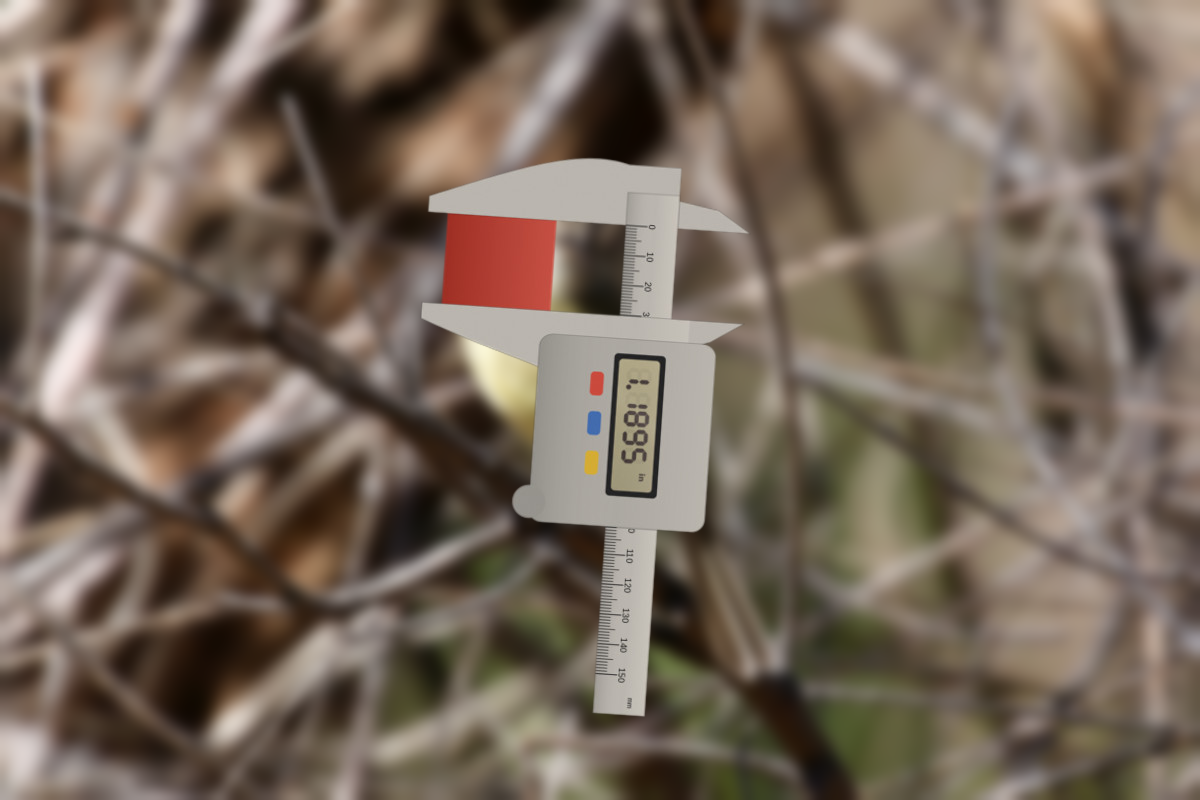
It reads in 1.1895
